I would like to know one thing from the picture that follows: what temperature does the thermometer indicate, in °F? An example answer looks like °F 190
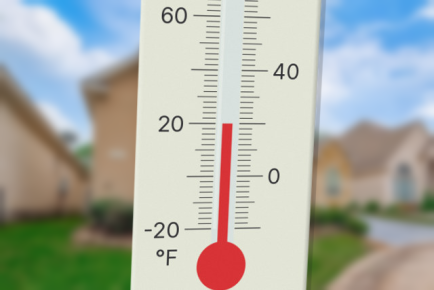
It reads °F 20
